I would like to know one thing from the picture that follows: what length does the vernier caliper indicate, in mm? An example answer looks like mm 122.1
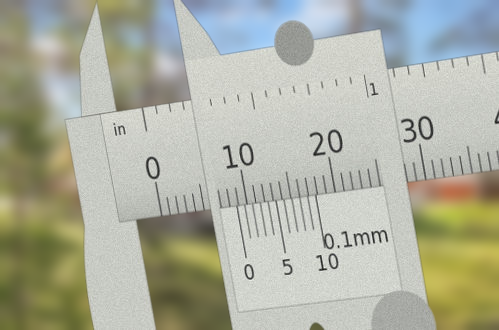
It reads mm 8.8
